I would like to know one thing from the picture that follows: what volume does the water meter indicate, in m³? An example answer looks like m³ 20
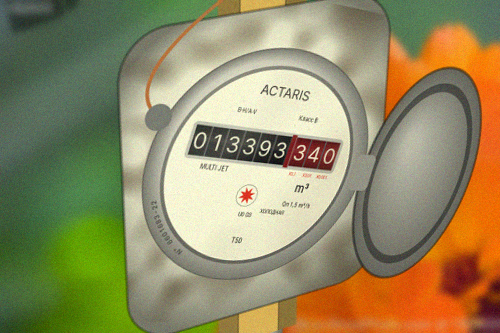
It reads m³ 13393.340
